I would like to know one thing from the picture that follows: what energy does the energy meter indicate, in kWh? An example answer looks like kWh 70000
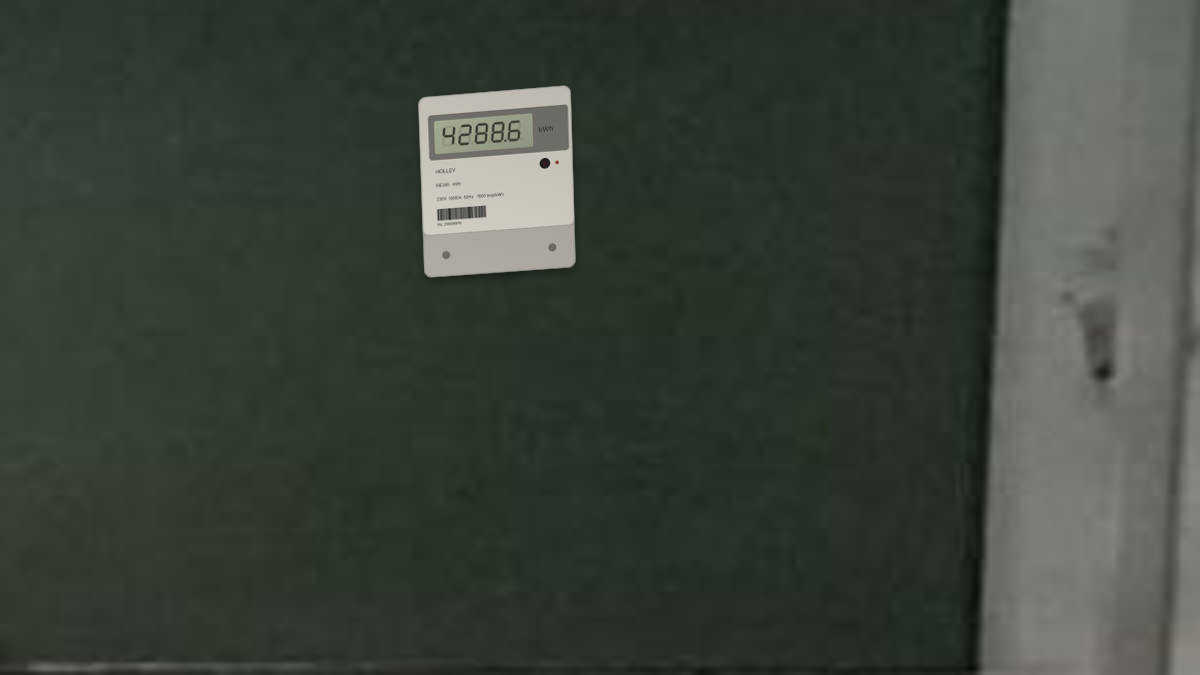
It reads kWh 4288.6
